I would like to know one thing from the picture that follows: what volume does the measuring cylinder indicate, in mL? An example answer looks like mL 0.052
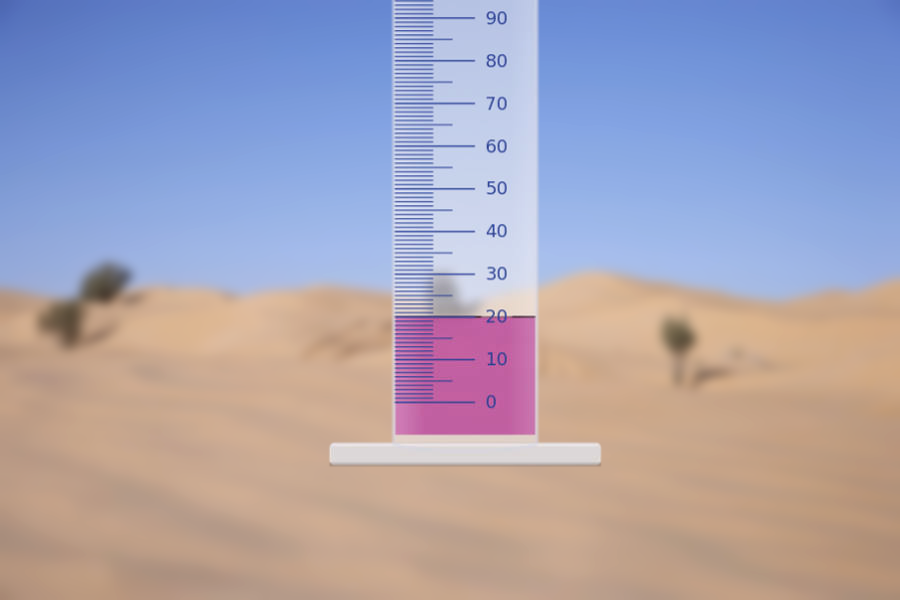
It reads mL 20
